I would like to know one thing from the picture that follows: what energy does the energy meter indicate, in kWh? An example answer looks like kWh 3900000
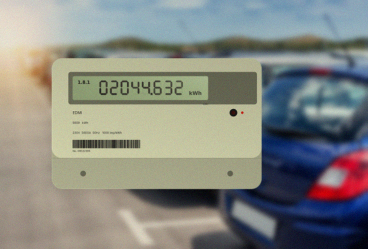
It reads kWh 2044.632
